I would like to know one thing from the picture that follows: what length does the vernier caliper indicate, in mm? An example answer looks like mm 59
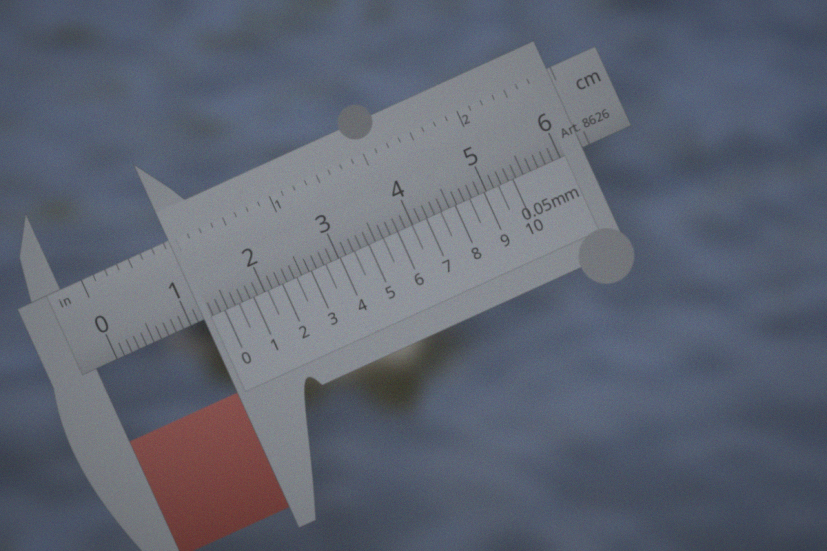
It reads mm 14.6
